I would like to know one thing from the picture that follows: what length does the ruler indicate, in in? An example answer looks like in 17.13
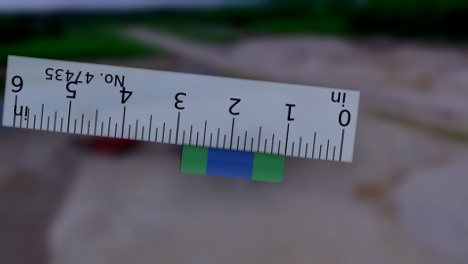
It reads in 1.875
